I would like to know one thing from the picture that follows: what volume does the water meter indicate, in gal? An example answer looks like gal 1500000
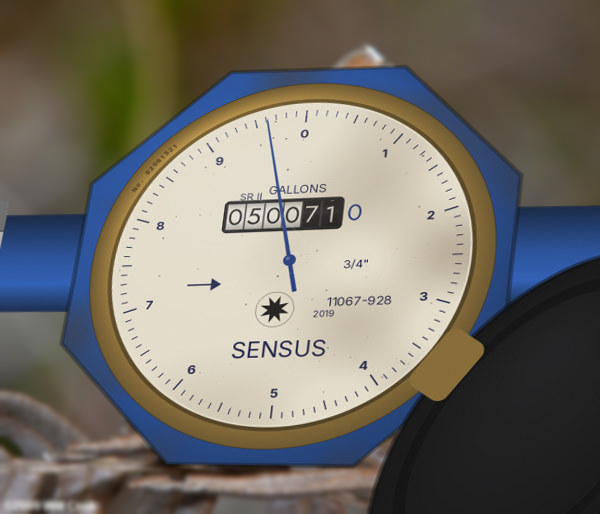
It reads gal 500709.6
